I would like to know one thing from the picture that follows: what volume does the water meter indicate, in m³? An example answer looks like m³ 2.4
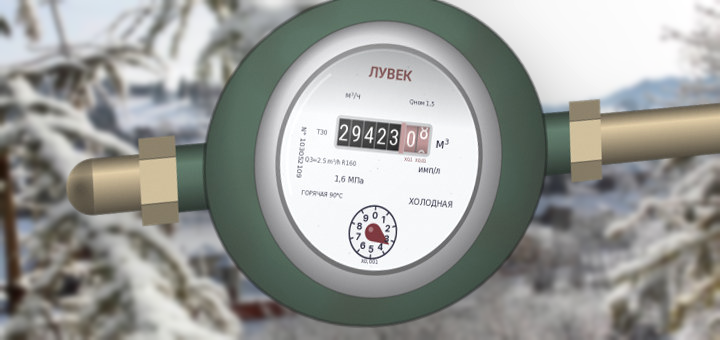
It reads m³ 29423.083
